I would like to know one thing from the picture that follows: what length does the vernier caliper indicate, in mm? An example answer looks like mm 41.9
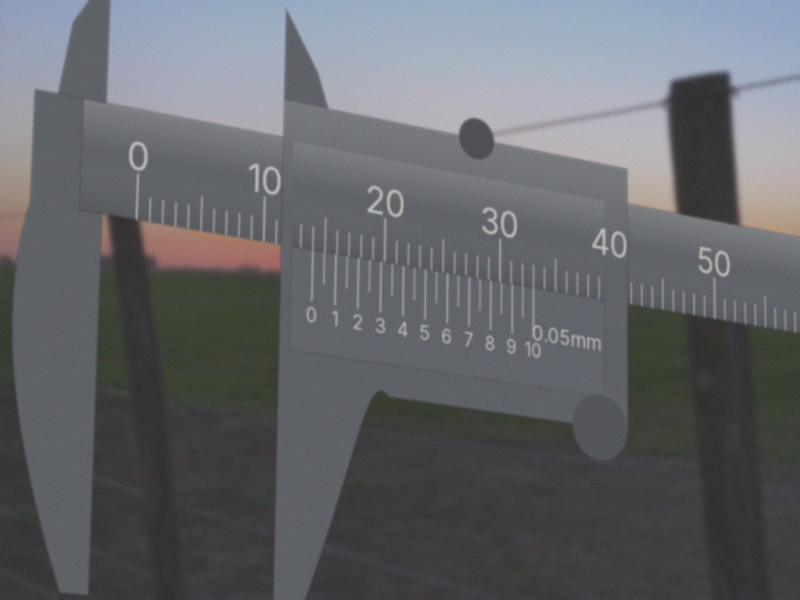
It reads mm 14.0
